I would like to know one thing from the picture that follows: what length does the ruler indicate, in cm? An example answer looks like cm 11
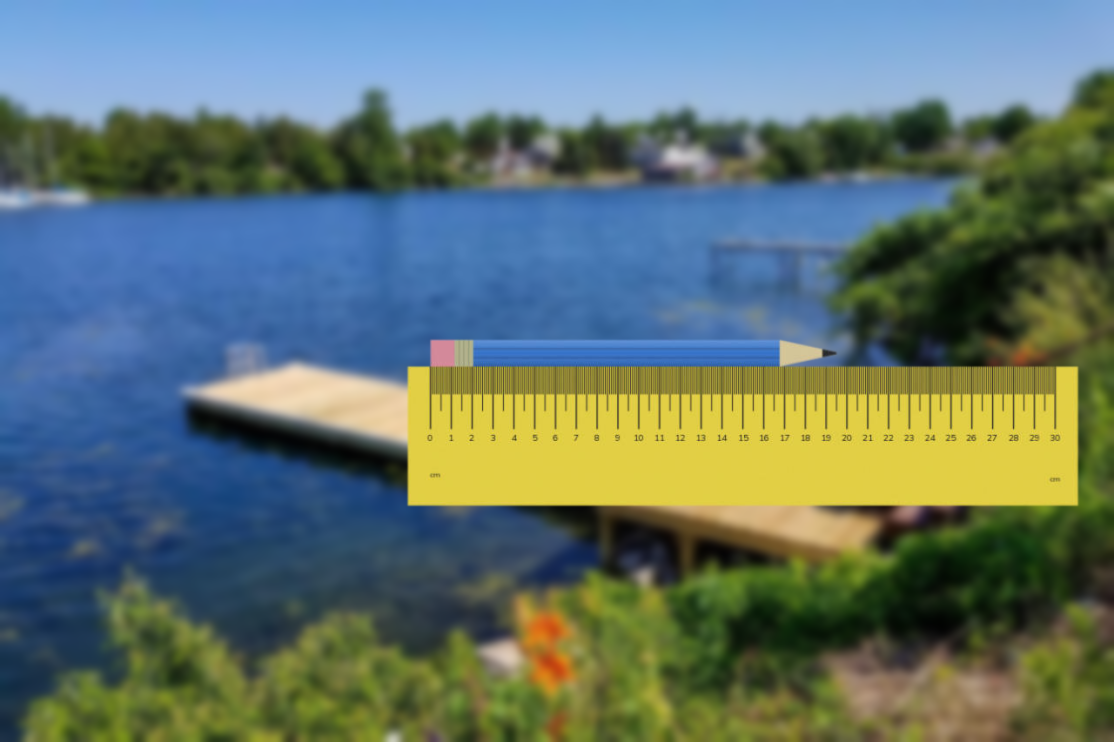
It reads cm 19.5
